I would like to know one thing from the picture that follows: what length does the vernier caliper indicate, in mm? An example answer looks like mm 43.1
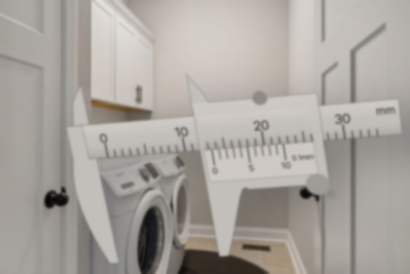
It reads mm 13.4
